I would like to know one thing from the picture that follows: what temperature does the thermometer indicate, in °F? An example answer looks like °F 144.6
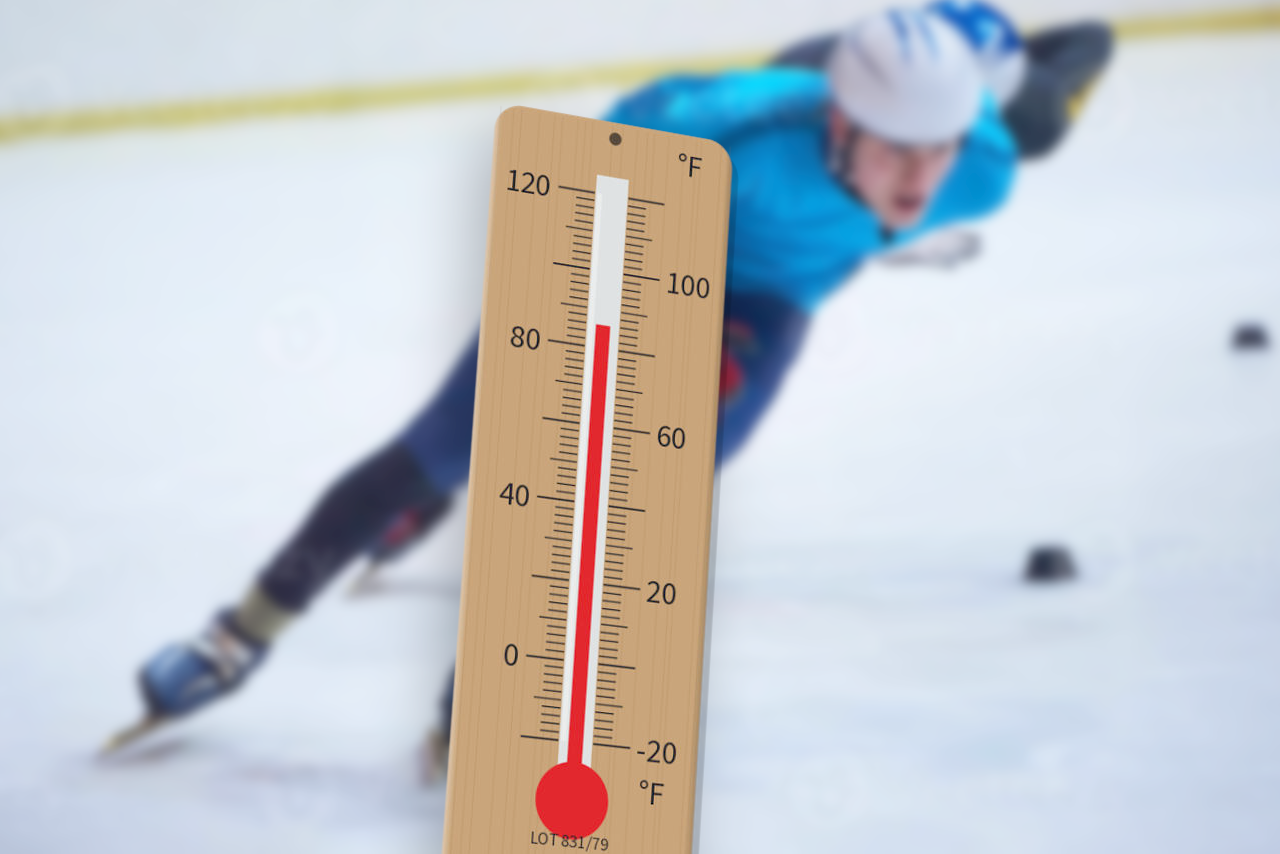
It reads °F 86
